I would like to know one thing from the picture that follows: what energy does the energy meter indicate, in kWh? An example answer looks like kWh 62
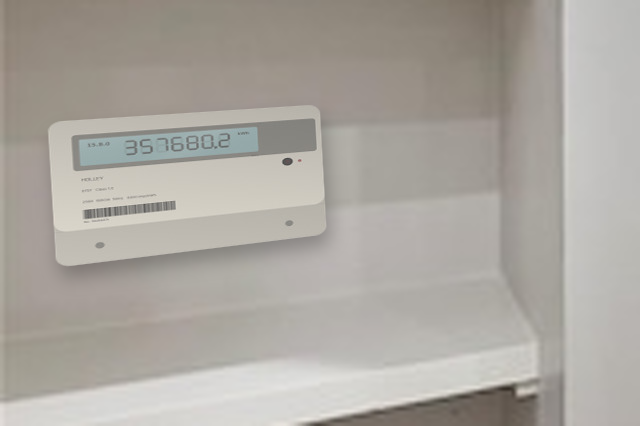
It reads kWh 357680.2
